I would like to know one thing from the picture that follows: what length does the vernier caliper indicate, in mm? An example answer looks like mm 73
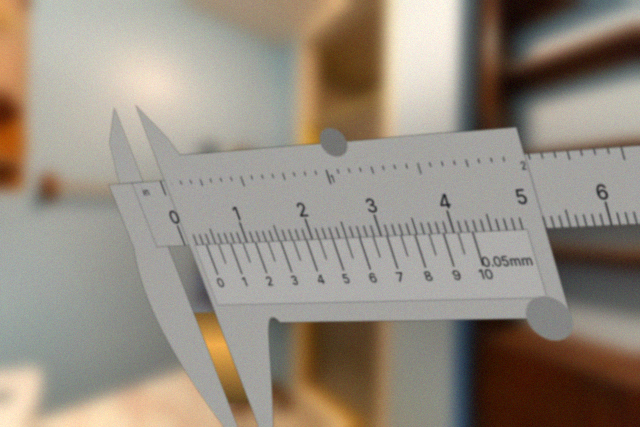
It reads mm 3.5
